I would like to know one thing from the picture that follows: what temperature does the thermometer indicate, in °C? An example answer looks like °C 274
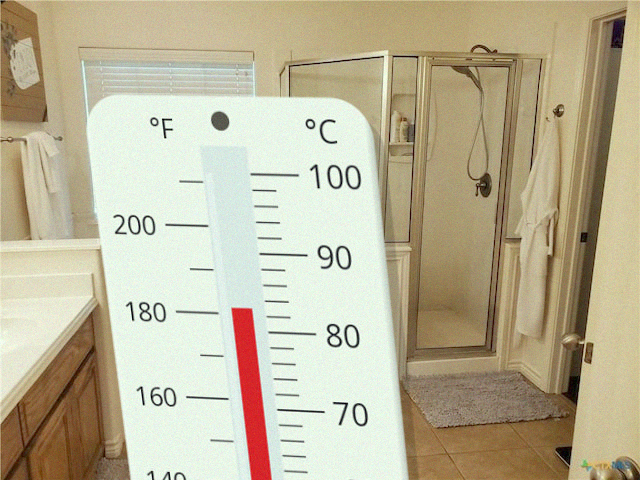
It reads °C 83
